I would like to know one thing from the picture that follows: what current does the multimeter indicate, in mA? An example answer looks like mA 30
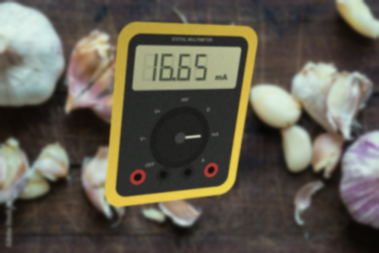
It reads mA 16.65
